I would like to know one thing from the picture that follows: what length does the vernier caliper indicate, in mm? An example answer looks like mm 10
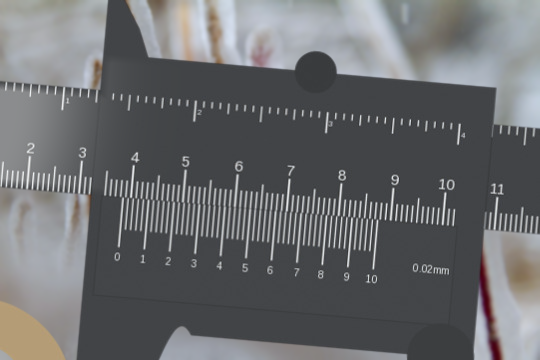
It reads mm 38.5
